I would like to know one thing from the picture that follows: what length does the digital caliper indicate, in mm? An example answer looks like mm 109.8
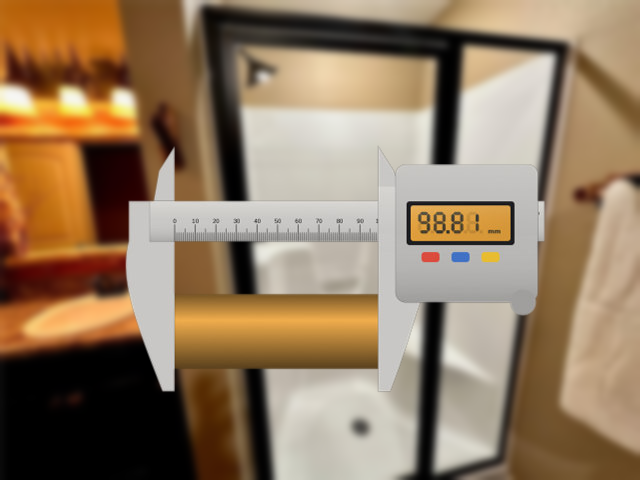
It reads mm 98.81
